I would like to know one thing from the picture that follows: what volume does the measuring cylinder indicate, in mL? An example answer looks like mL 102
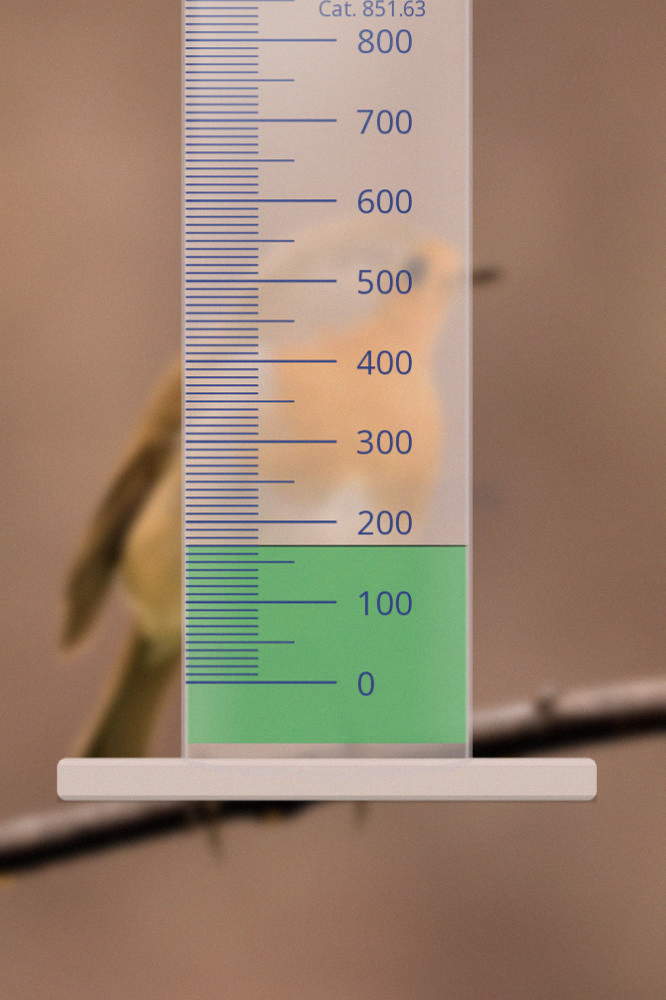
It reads mL 170
